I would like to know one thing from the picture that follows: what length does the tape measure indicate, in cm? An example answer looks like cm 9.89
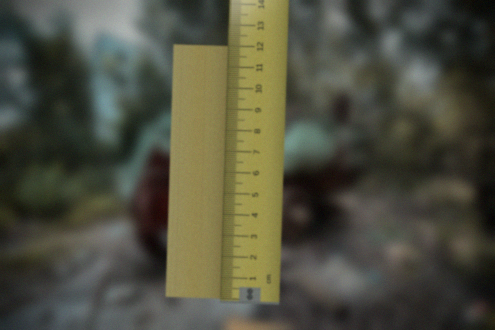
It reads cm 12
